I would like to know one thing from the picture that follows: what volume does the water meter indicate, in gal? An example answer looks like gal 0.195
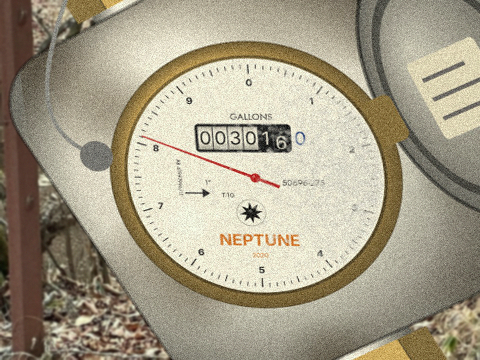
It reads gal 30158.1
